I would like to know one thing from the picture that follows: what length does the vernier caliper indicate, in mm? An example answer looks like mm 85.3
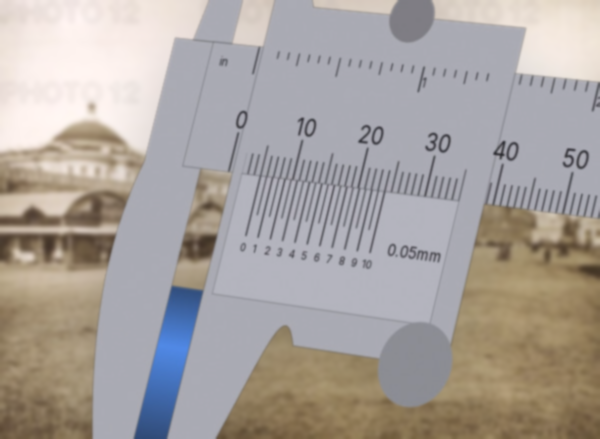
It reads mm 5.0
